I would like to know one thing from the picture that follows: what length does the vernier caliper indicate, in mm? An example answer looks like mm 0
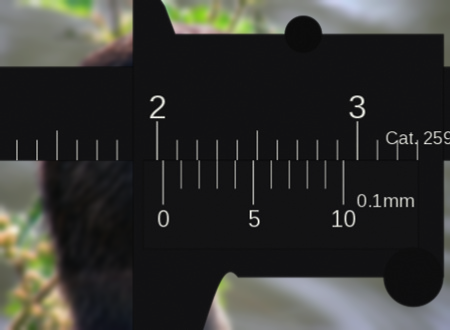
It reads mm 20.3
